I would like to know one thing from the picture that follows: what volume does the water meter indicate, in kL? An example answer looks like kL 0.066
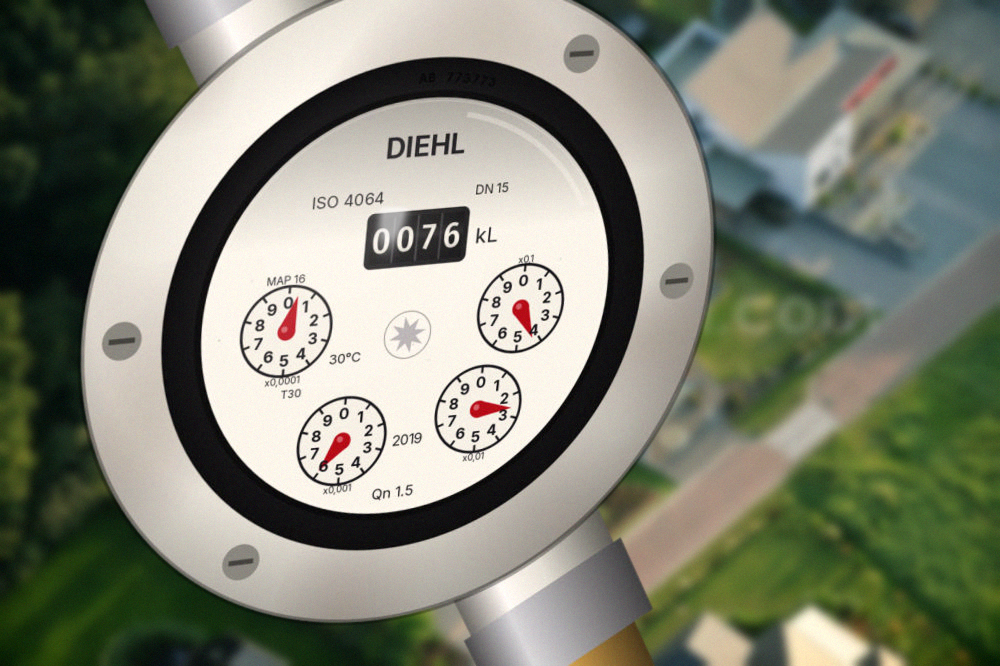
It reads kL 76.4260
